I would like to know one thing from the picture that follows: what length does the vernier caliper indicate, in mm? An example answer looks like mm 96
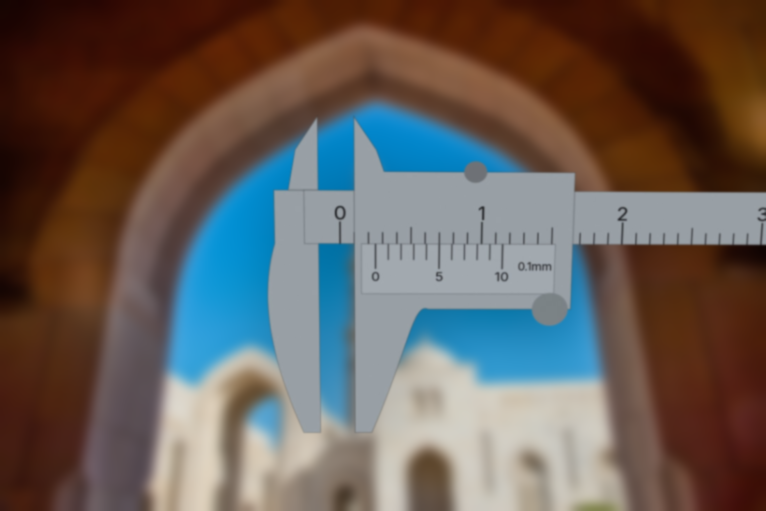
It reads mm 2.5
